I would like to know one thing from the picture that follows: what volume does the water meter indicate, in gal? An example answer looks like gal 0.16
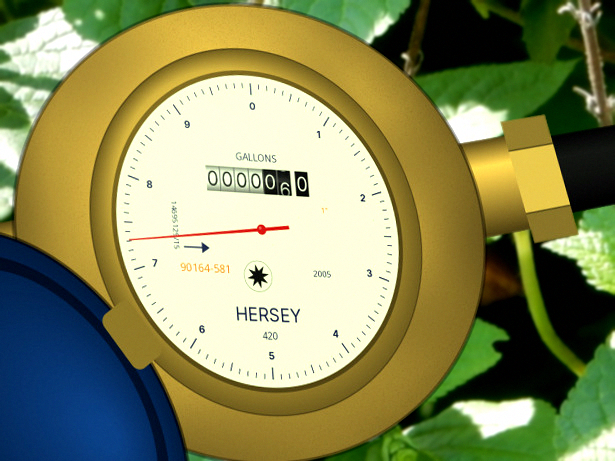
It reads gal 57.3
